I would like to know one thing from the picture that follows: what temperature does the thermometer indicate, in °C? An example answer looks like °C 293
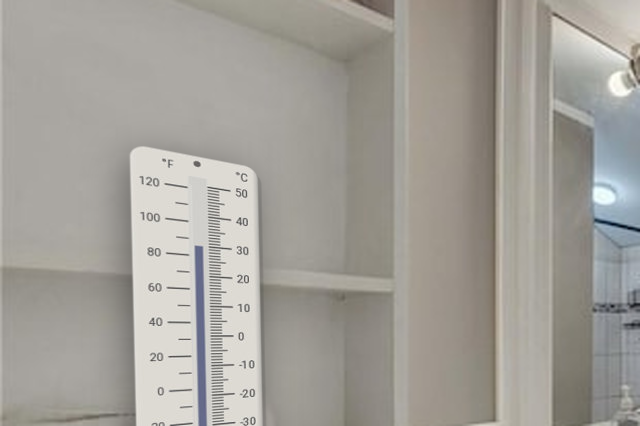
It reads °C 30
